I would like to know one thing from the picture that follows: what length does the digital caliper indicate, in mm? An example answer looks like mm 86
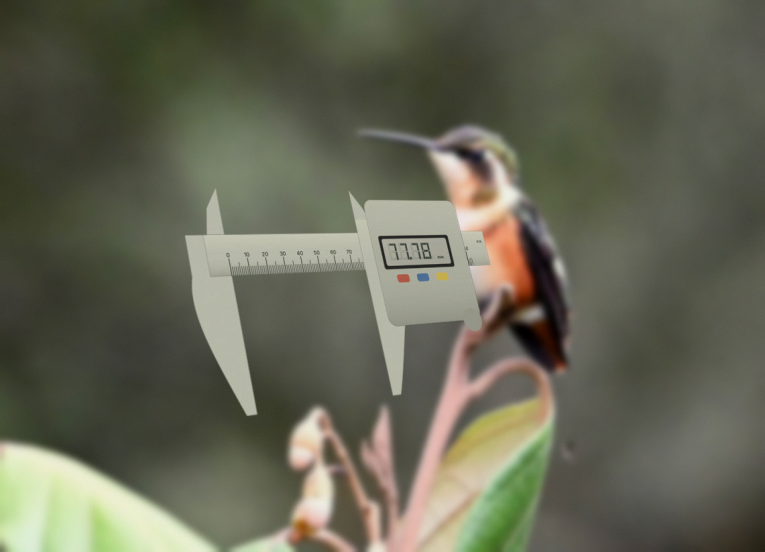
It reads mm 77.78
